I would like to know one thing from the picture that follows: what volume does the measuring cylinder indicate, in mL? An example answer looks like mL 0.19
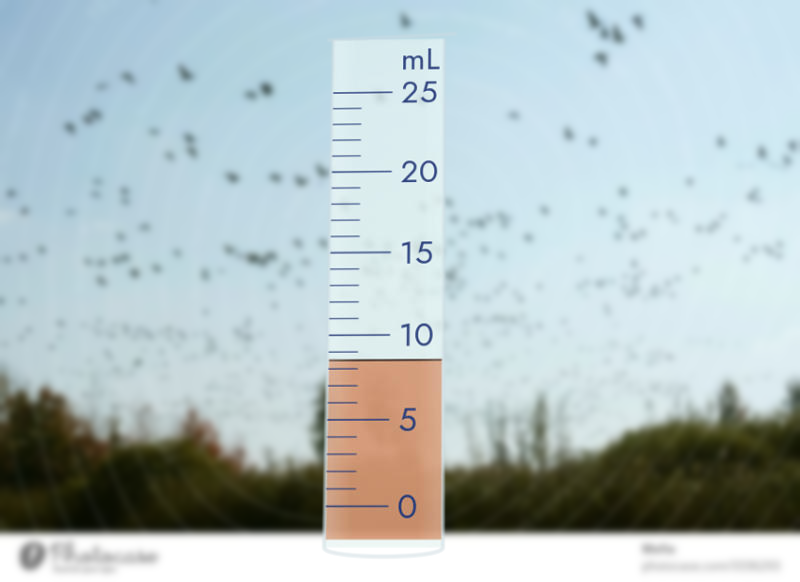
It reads mL 8.5
